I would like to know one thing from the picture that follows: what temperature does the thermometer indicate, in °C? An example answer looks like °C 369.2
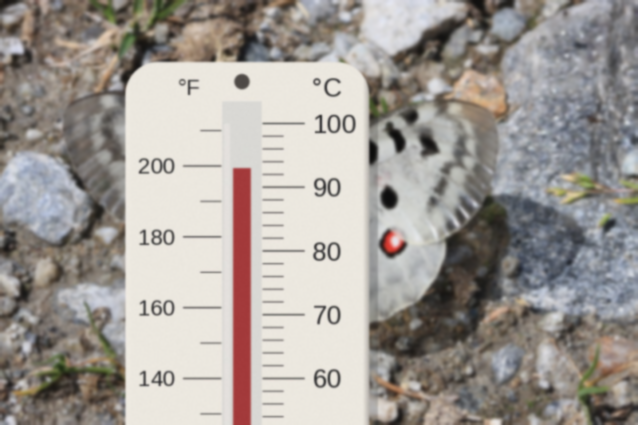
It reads °C 93
